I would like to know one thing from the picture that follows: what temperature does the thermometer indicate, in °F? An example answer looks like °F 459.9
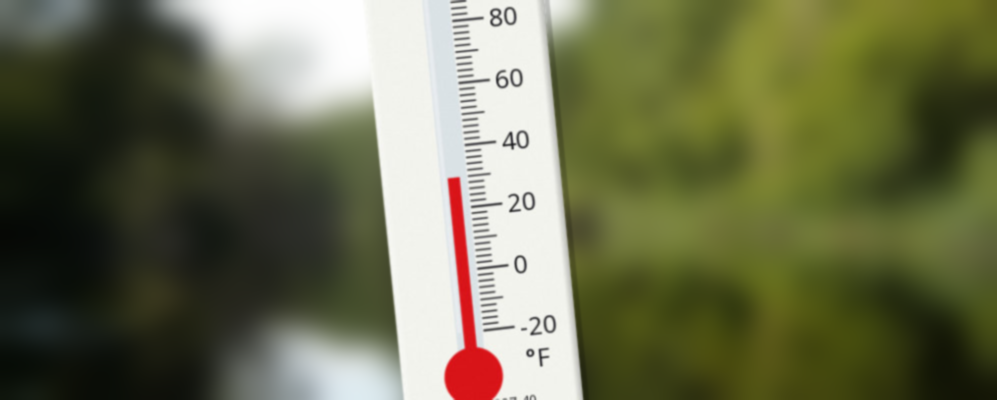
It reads °F 30
